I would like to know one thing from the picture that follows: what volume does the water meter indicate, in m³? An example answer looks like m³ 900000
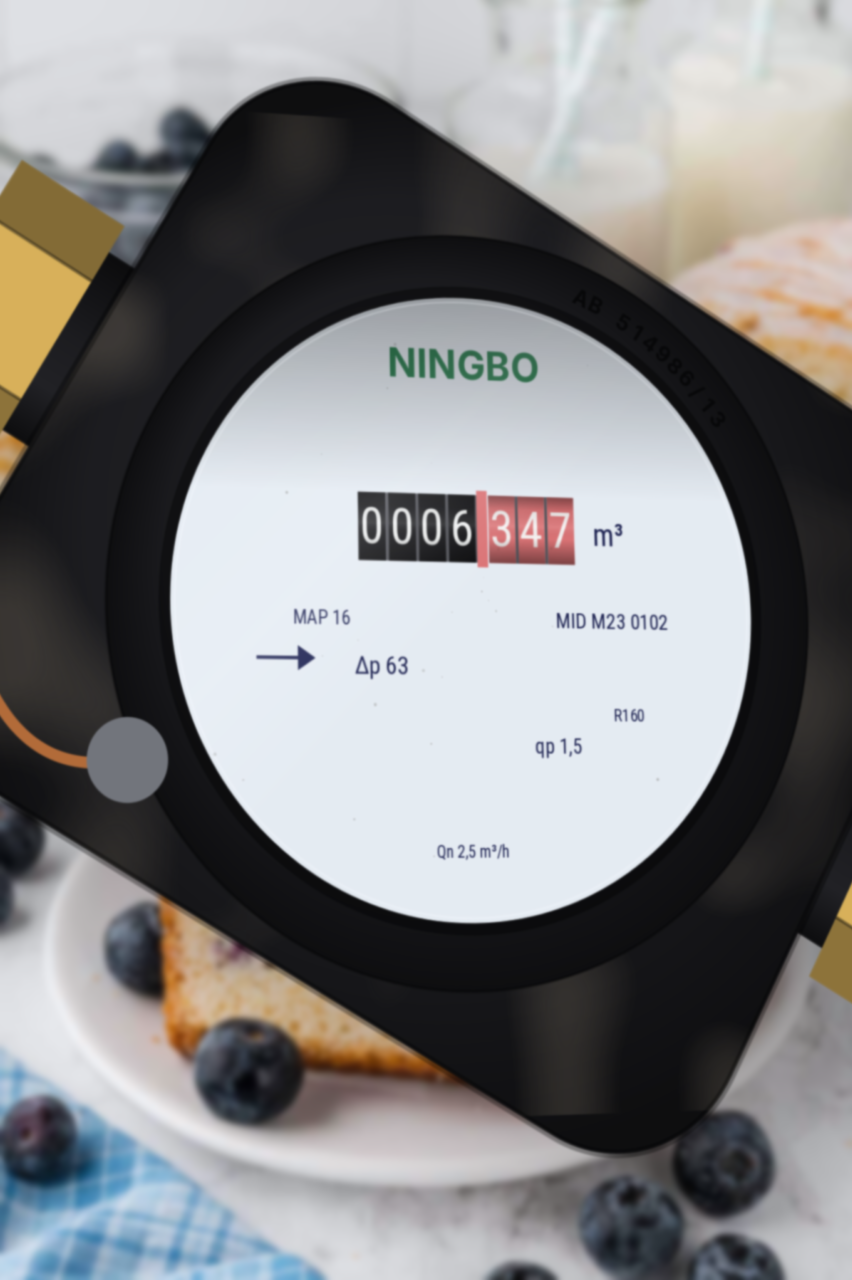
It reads m³ 6.347
